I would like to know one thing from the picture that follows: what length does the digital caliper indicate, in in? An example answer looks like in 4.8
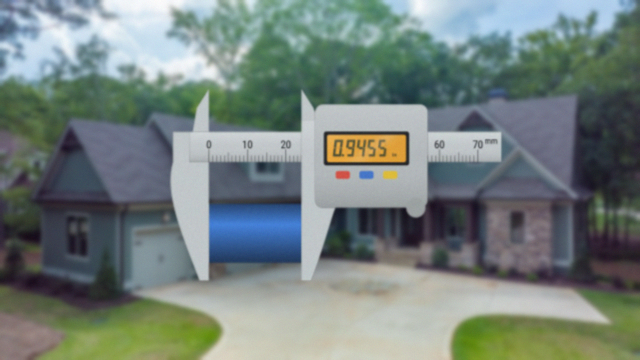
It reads in 0.9455
